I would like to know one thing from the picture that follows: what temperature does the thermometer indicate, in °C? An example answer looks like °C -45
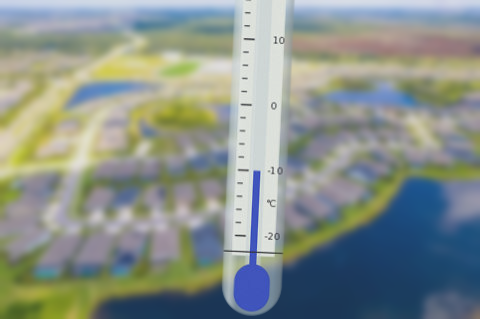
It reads °C -10
